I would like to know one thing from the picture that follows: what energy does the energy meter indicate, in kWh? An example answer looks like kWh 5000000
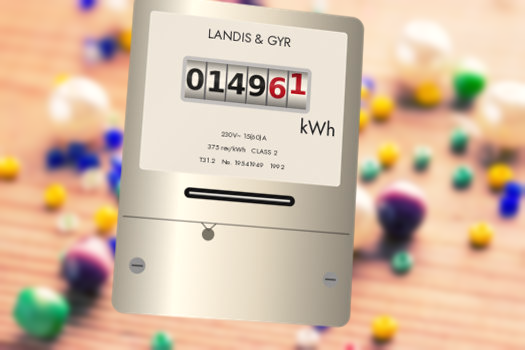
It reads kWh 149.61
